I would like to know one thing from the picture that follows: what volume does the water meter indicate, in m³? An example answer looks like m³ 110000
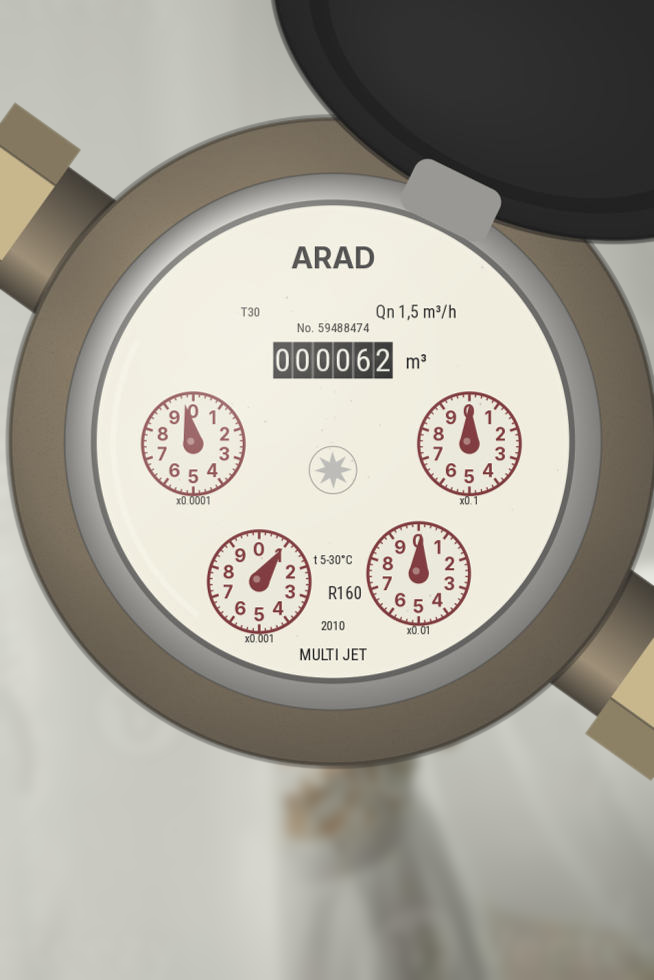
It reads m³ 62.0009
